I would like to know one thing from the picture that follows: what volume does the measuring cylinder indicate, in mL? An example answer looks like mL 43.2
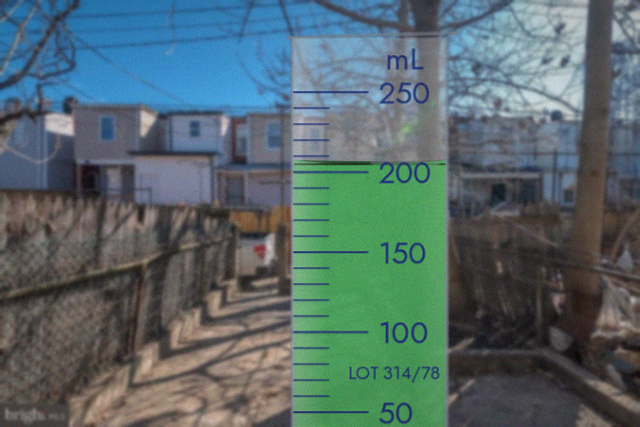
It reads mL 205
